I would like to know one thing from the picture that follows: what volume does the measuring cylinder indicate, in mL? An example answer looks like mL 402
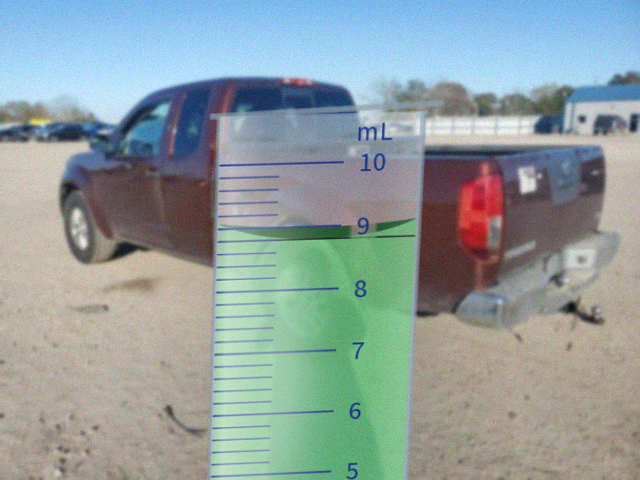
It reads mL 8.8
